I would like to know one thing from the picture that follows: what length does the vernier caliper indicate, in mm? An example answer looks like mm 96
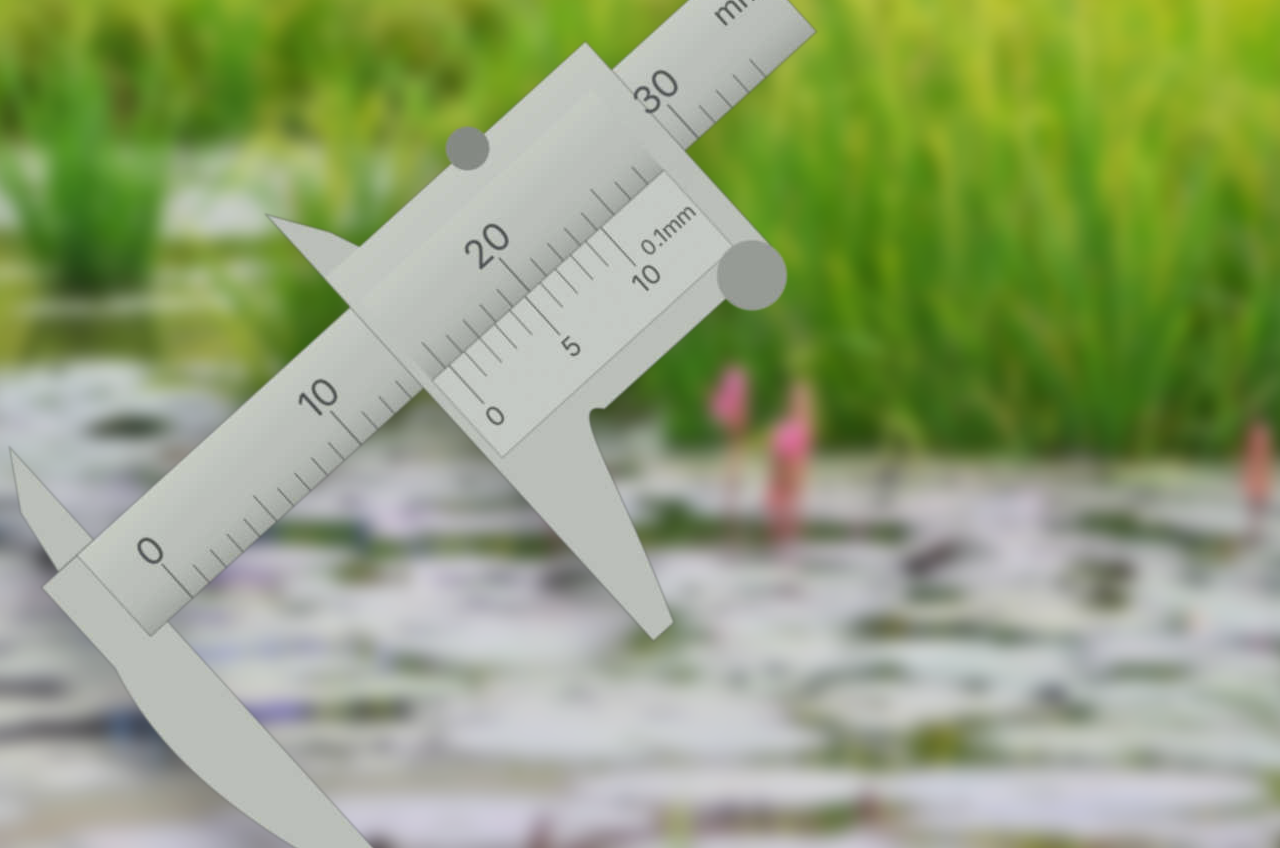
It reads mm 15.2
